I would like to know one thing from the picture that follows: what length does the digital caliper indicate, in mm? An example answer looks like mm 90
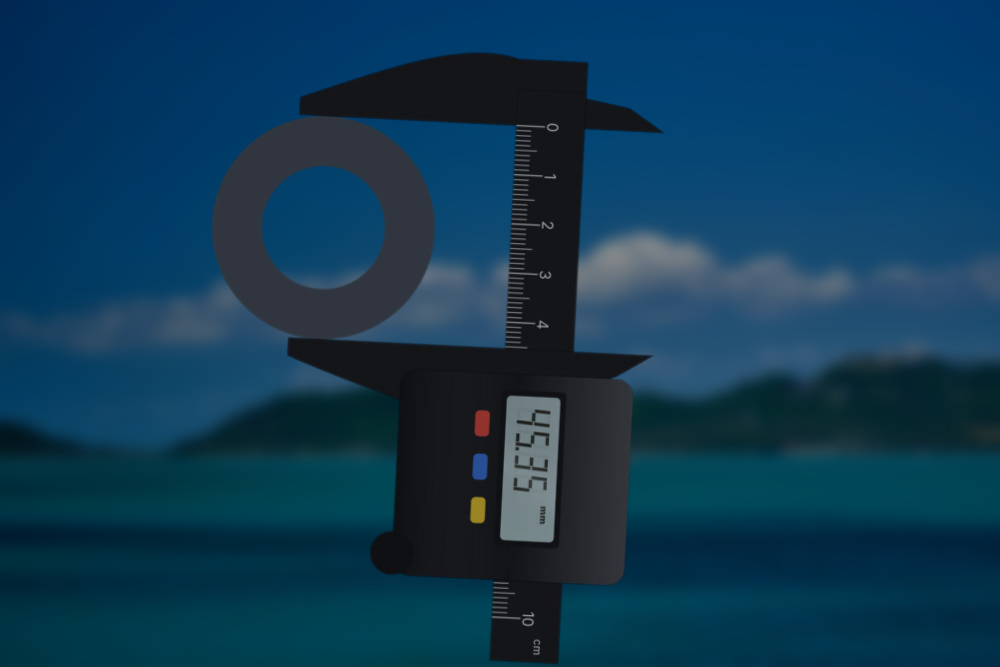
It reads mm 45.35
